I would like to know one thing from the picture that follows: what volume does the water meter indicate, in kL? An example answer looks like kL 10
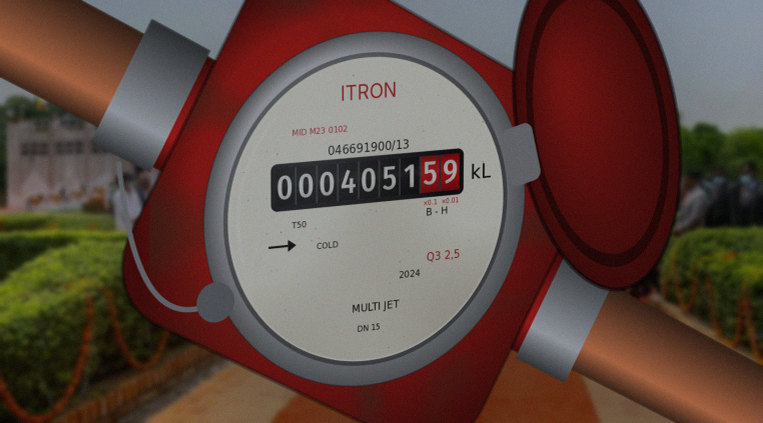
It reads kL 4051.59
